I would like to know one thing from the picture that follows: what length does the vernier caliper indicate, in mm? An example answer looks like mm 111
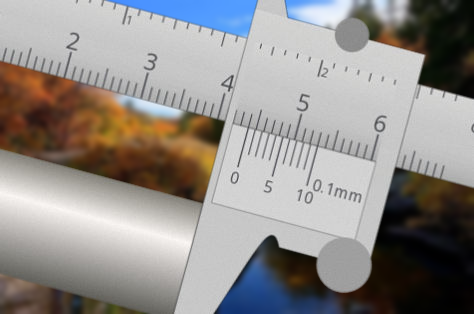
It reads mm 44.0
